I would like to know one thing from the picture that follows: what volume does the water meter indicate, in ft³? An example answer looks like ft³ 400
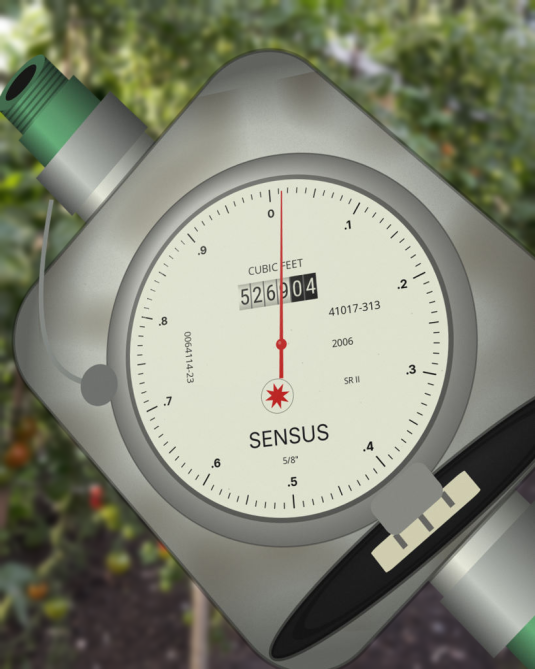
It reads ft³ 526904.01
